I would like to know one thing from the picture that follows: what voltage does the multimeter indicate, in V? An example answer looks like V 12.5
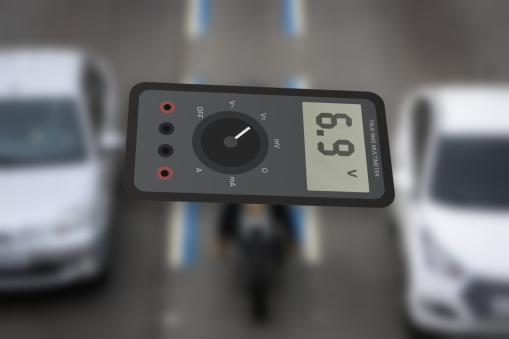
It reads V 6.9
